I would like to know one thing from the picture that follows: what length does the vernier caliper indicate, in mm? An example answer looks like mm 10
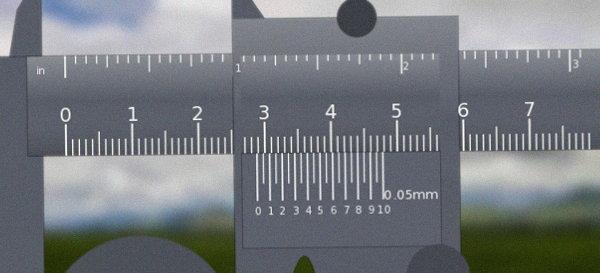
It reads mm 28.8
